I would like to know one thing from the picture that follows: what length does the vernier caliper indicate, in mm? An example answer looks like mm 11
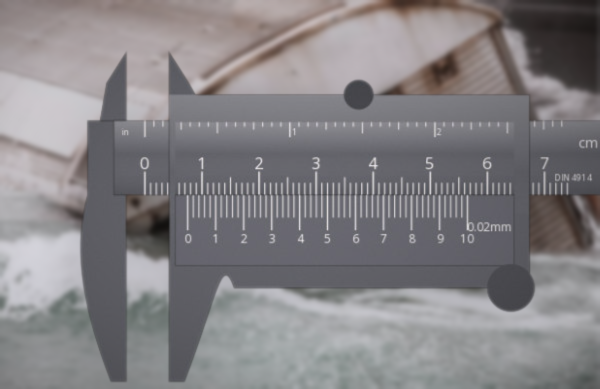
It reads mm 7.5
